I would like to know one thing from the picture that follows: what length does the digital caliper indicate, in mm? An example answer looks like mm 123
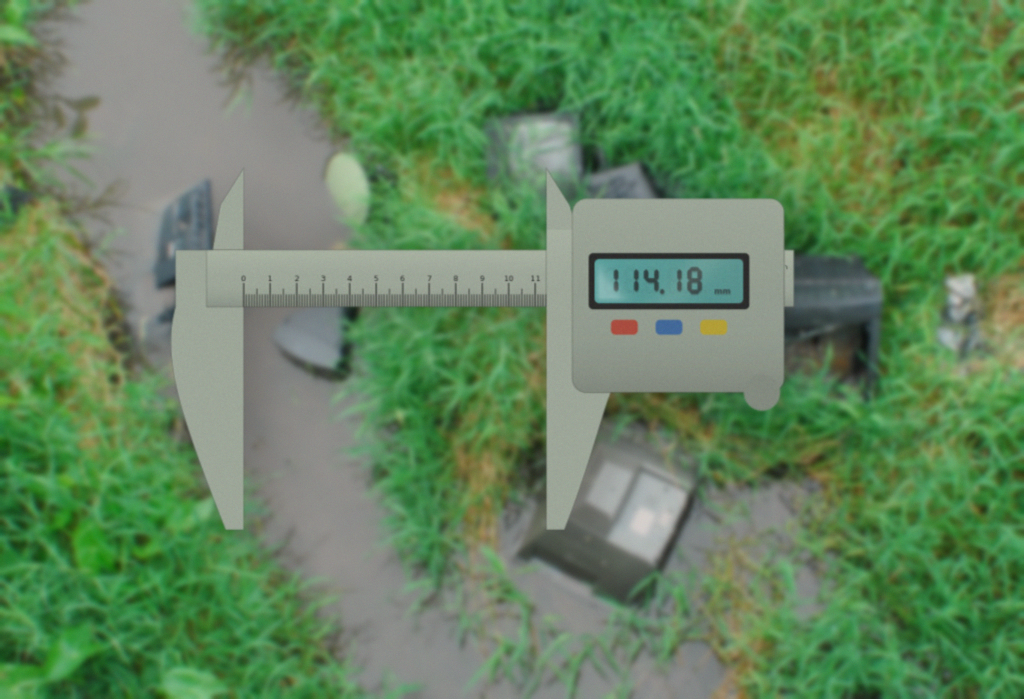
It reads mm 114.18
